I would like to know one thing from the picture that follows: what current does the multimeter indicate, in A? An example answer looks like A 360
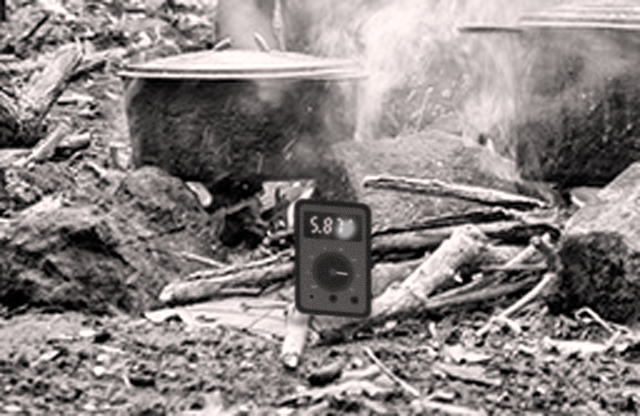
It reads A 5.87
